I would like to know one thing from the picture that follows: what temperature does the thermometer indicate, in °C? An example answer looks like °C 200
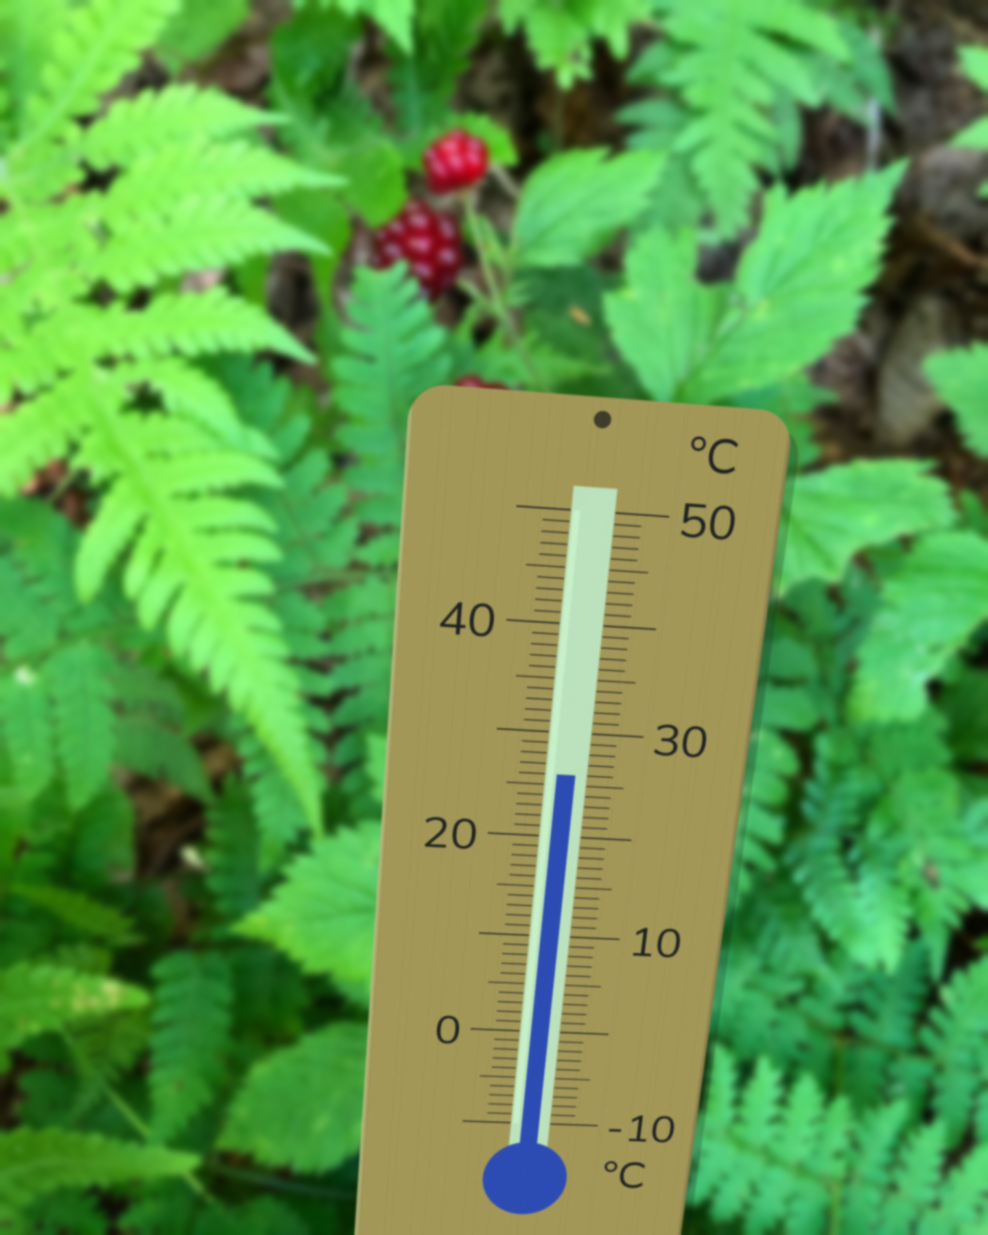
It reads °C 26
